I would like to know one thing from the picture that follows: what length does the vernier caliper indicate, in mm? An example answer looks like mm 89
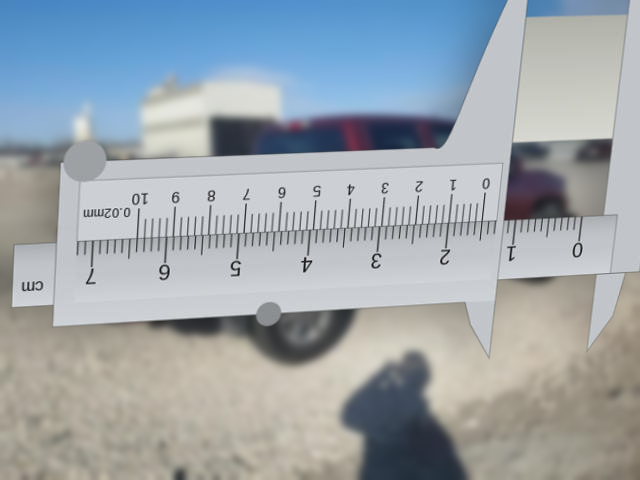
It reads mm 15.0
